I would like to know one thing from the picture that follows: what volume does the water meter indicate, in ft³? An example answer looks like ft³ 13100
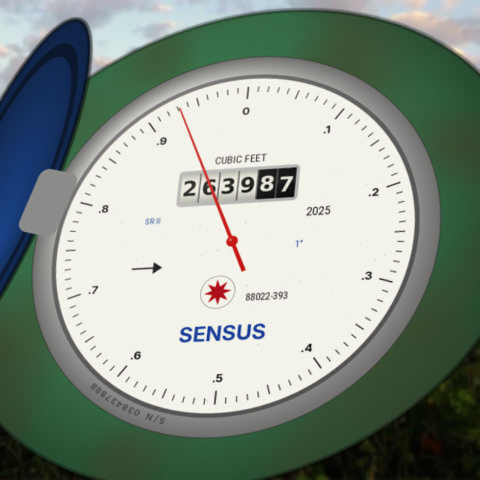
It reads ft³ 263986.93
